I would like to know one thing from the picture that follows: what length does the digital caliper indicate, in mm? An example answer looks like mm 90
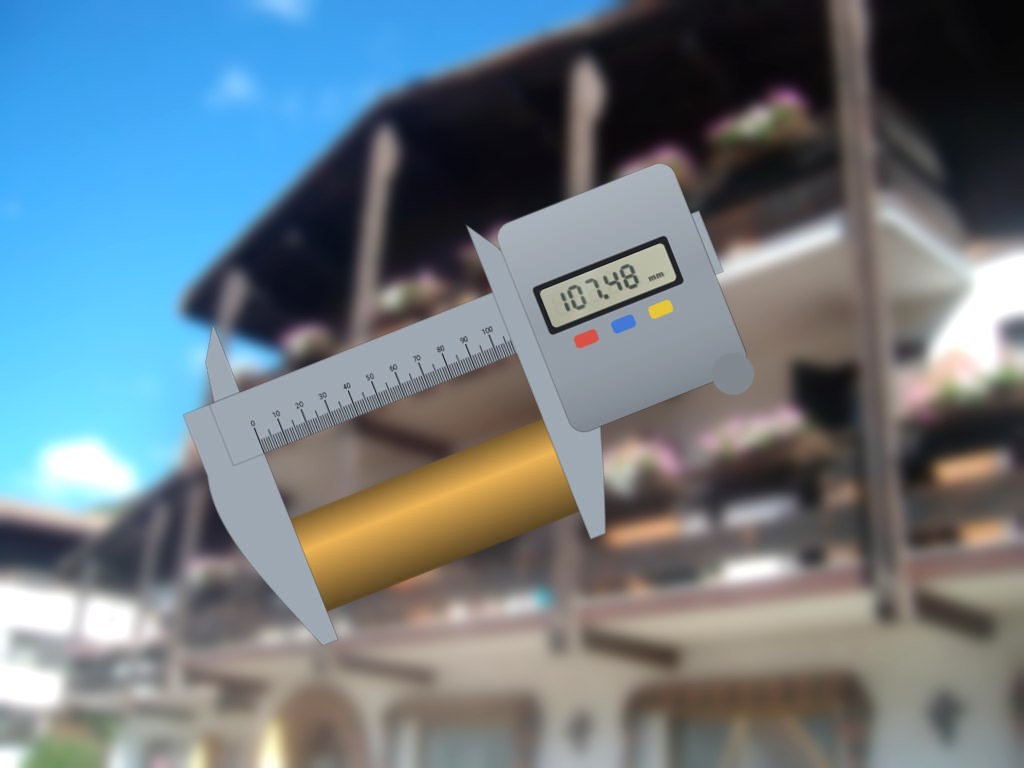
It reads mm 107.48
